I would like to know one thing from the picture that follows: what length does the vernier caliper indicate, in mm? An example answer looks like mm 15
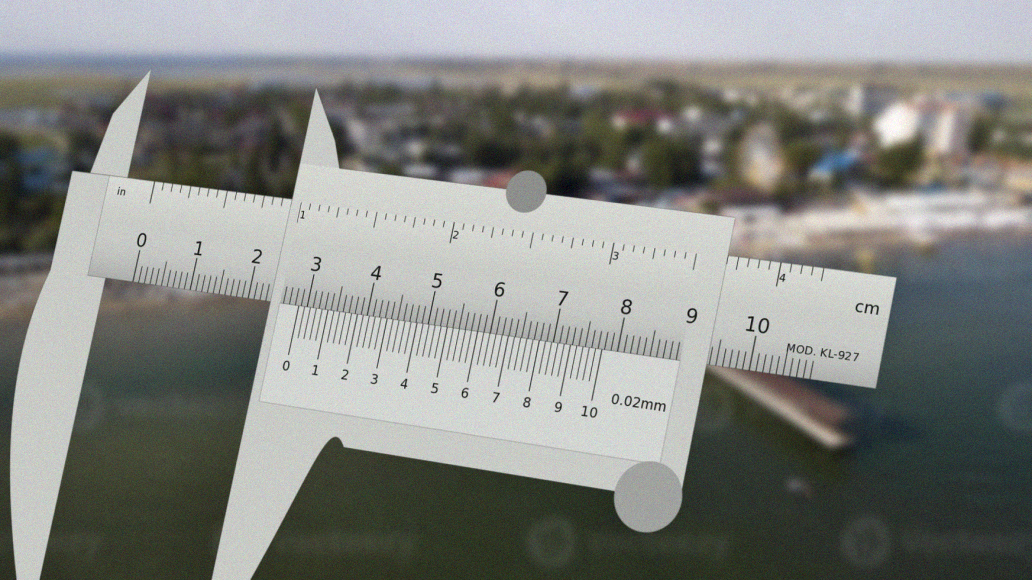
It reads mm 28.6
